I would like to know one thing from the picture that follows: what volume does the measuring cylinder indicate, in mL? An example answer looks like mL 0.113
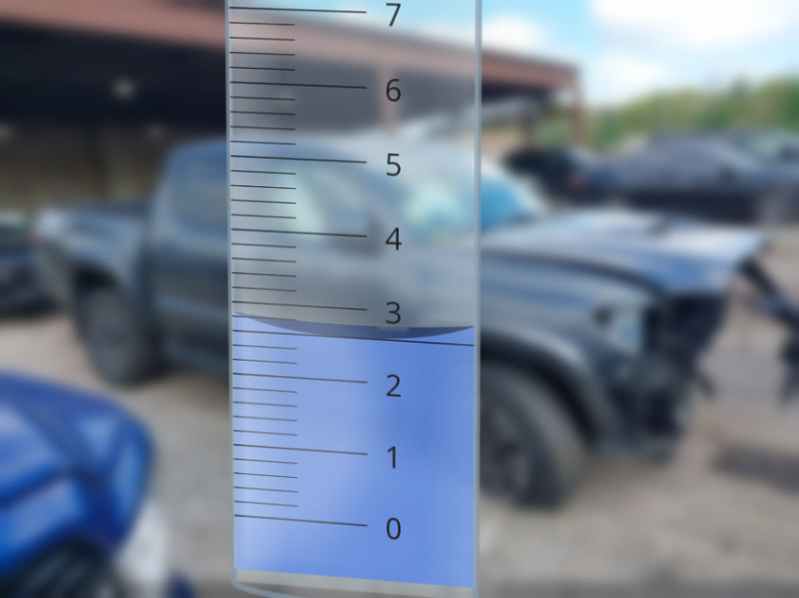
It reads mL 2.6
